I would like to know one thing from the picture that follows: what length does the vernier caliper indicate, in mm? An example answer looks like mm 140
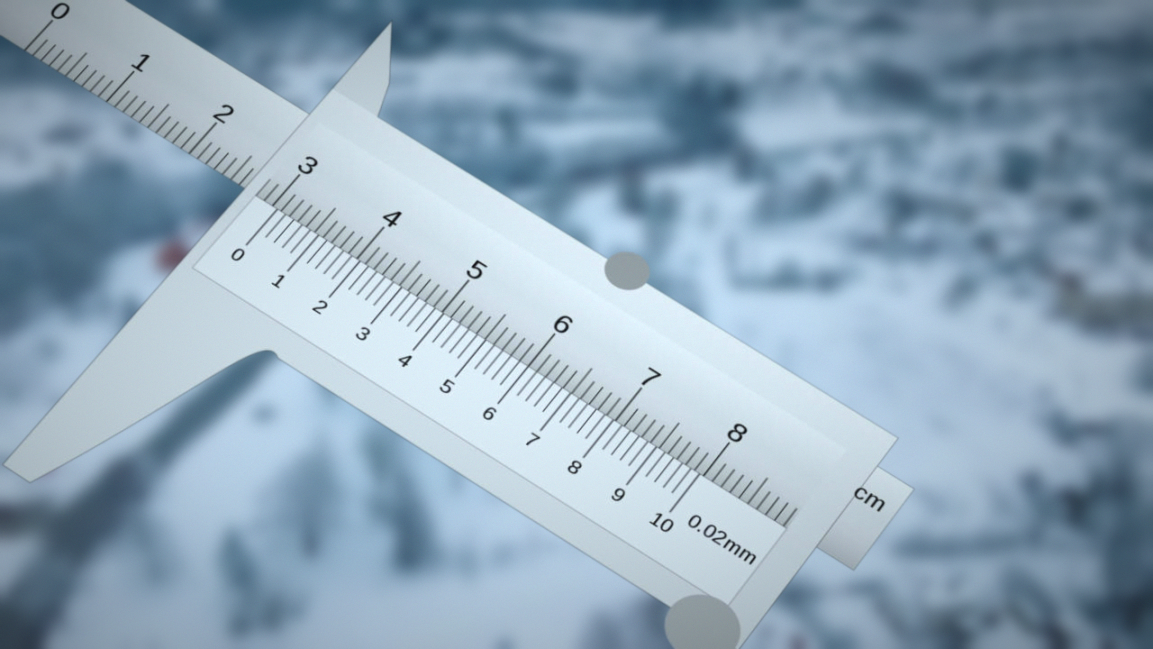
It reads mm 30.6
